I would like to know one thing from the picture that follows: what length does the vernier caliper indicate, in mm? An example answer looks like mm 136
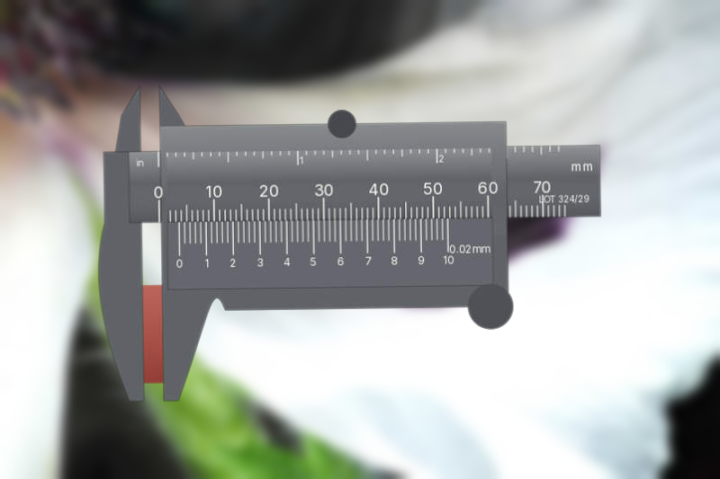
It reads mm 3.6
